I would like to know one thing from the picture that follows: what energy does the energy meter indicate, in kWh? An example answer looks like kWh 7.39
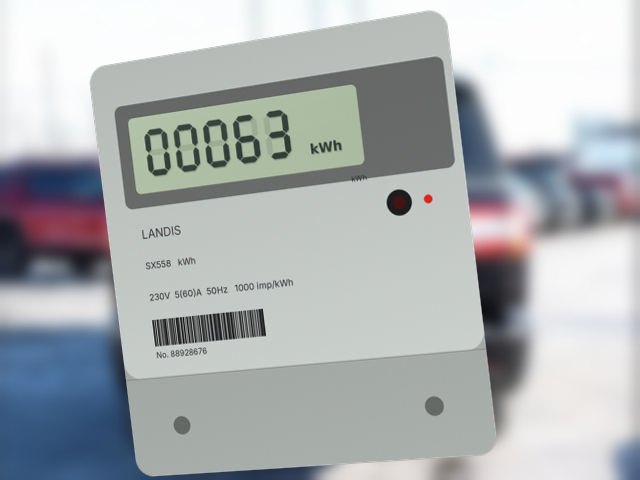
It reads kWh 63
